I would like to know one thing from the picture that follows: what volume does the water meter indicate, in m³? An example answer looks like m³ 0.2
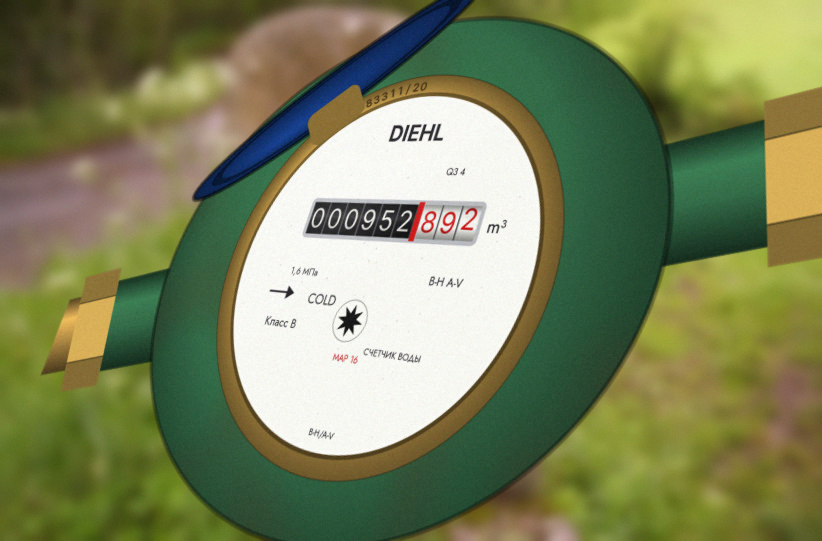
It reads m³ 952.892
